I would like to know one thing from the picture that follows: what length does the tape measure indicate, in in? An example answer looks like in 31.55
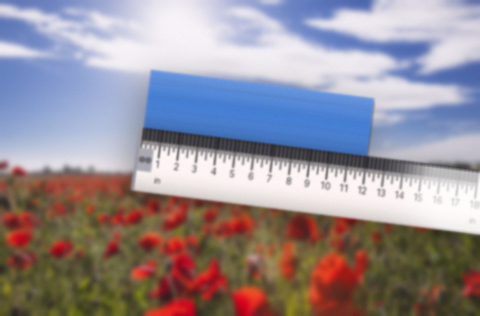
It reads in 12
